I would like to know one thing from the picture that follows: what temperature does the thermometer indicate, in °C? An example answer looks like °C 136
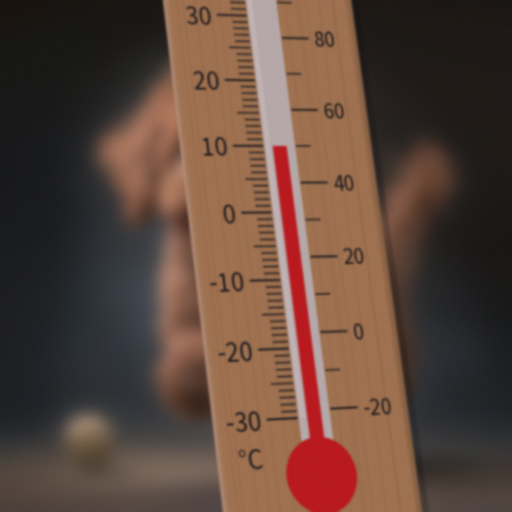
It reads °C 10
